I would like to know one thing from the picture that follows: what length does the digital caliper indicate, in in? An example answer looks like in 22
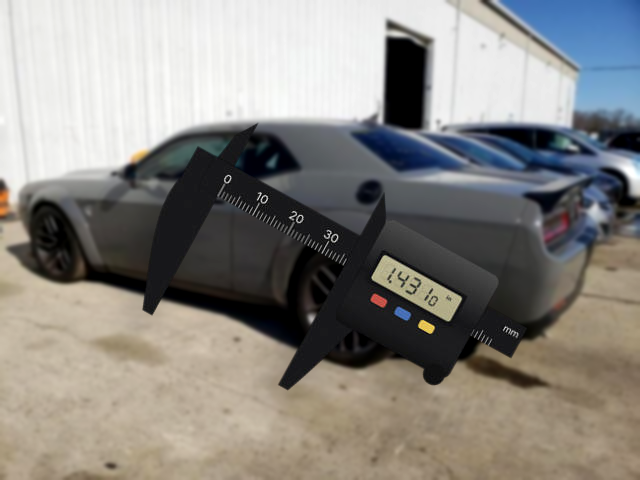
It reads in 1.4310
